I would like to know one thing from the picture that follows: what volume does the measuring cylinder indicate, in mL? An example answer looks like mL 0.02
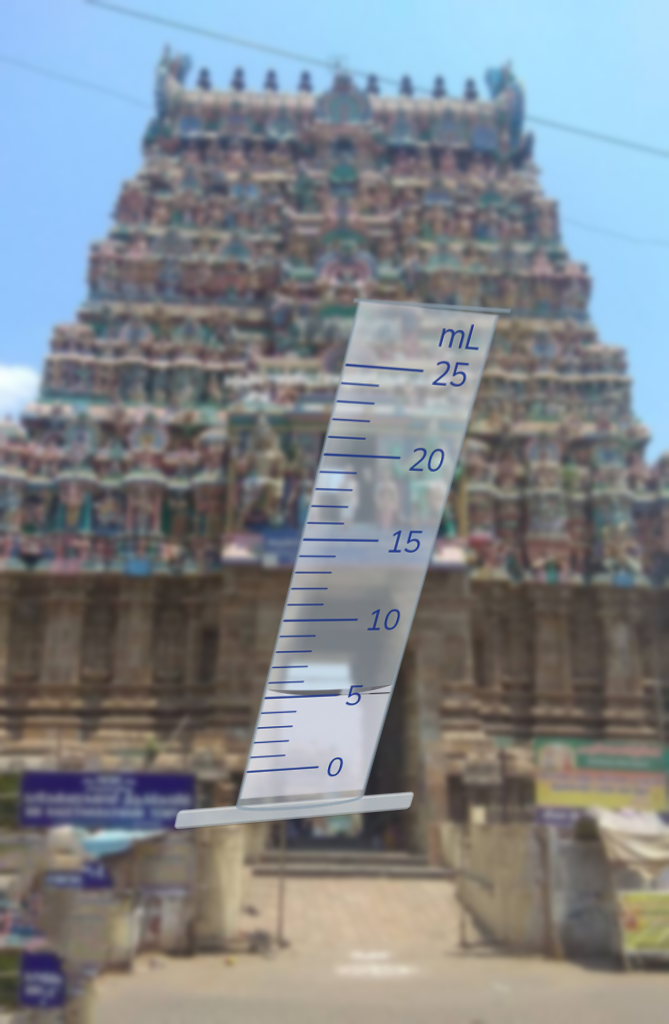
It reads mL 5
